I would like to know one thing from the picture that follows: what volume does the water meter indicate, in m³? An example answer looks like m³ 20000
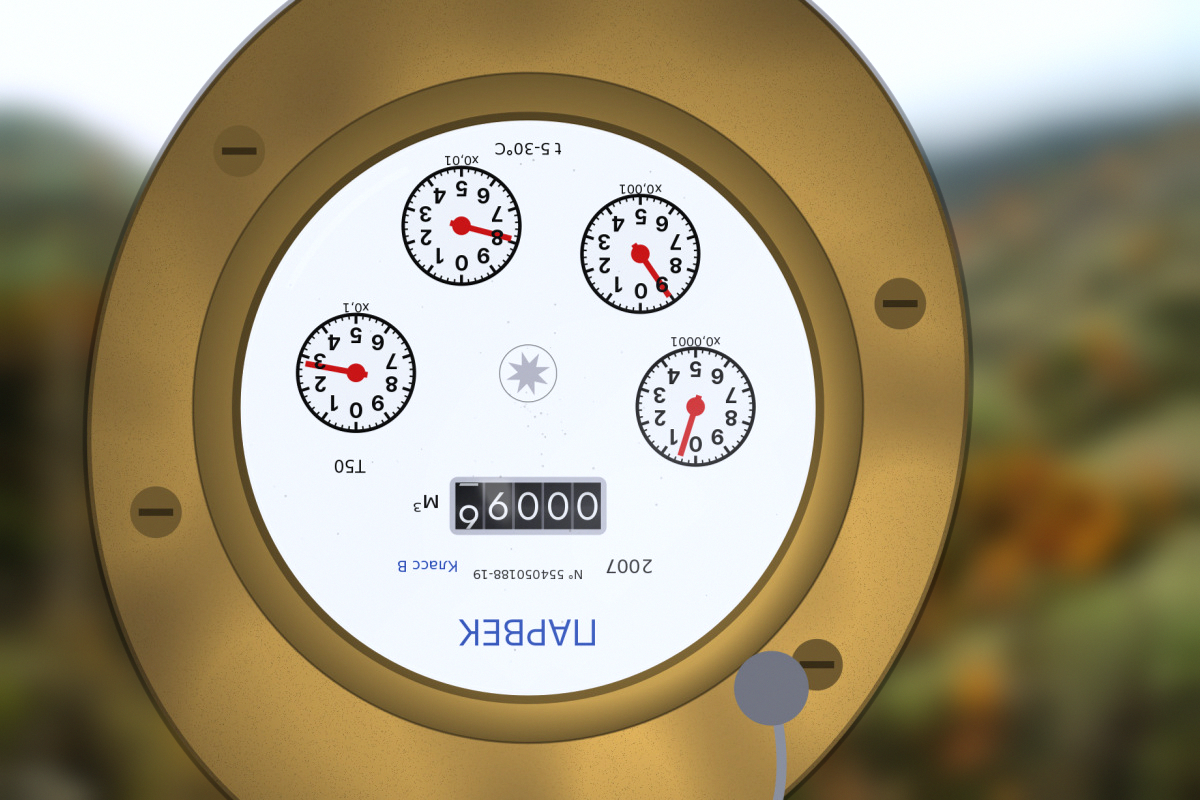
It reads m³ 96.2790
